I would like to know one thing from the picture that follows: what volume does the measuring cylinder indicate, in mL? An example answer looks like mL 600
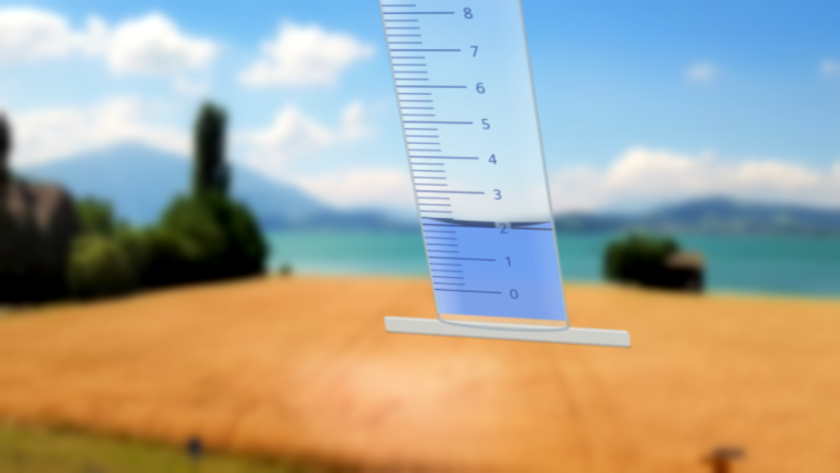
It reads mL 2
